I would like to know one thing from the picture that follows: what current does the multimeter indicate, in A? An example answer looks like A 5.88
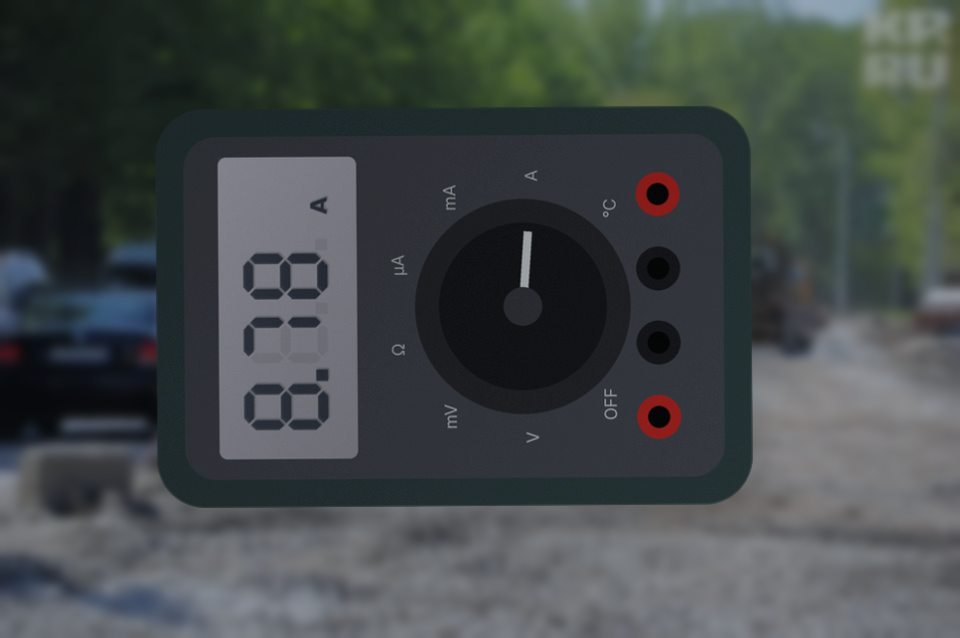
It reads A 8.78
